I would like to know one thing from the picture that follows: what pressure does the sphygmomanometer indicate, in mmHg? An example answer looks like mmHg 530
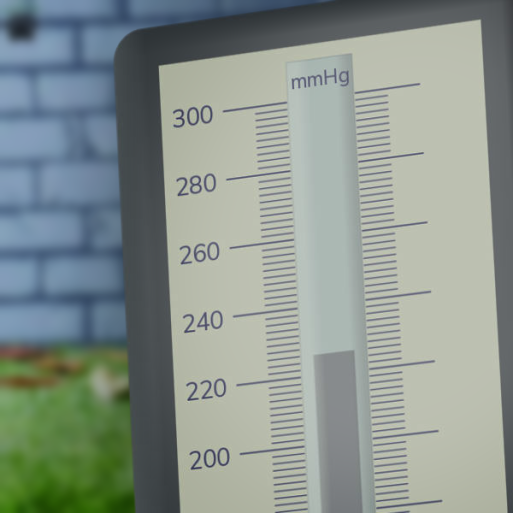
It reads mmHg 226
